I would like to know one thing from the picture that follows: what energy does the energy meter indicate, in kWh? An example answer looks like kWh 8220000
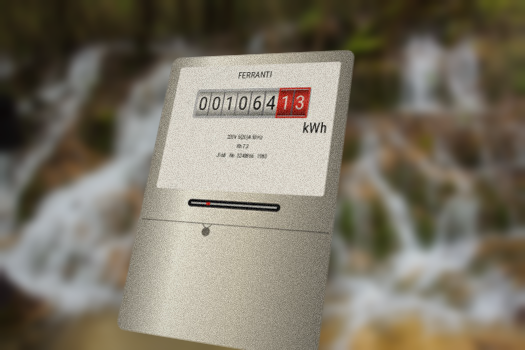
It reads kWh 1064.13
